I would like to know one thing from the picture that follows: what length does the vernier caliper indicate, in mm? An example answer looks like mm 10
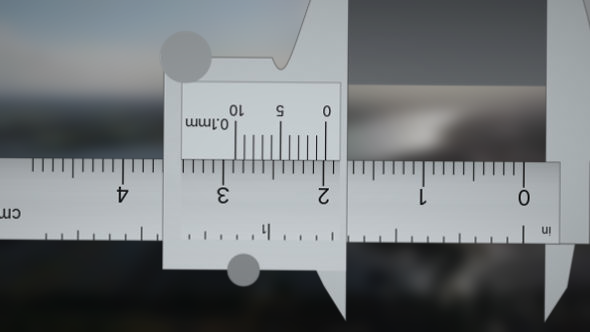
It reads mm 19.8
